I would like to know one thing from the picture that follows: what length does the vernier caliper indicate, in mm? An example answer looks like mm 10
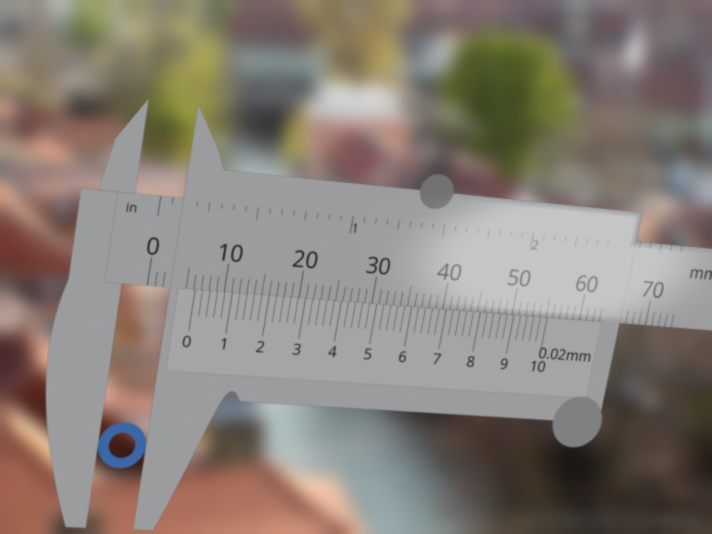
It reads mm 6.2
